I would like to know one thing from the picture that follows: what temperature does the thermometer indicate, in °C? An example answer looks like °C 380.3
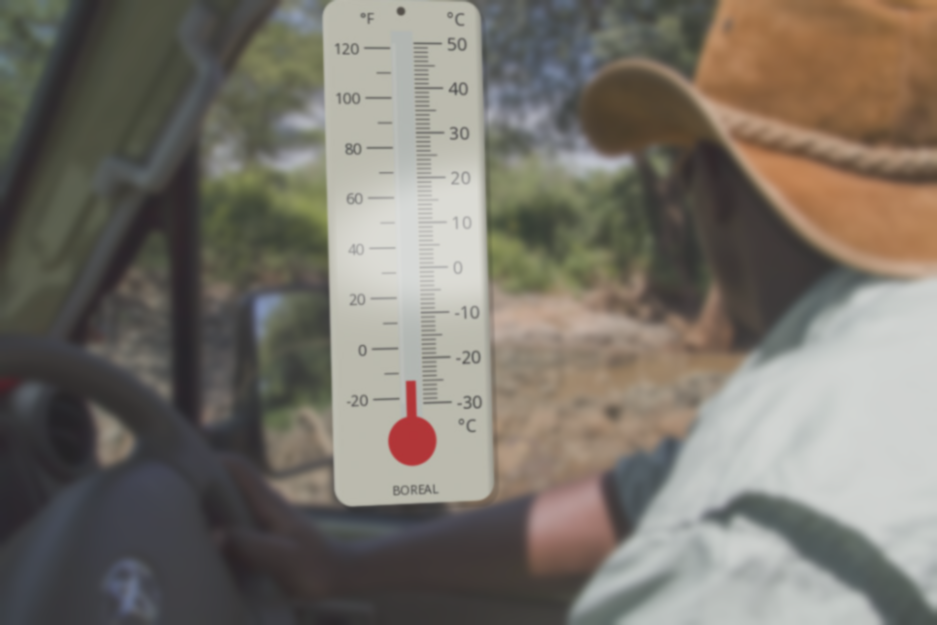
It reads °C -25
